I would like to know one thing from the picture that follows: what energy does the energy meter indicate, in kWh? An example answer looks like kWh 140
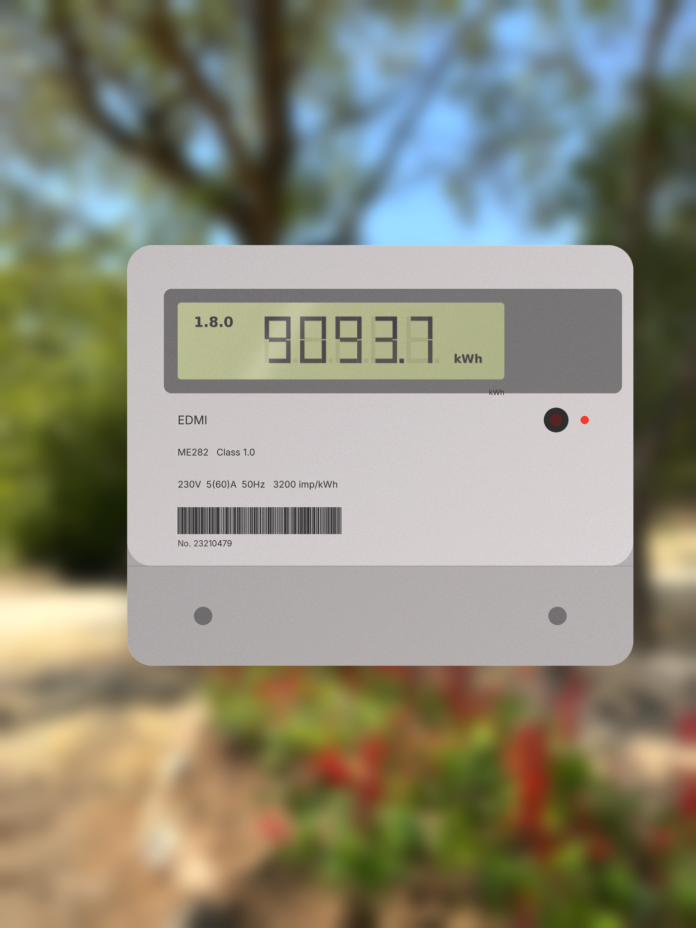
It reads kWh 9093.7
